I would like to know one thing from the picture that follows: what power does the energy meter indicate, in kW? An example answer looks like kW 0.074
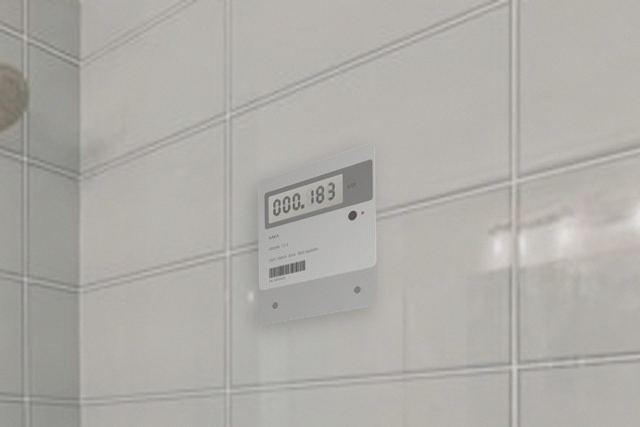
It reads kW 0.183
